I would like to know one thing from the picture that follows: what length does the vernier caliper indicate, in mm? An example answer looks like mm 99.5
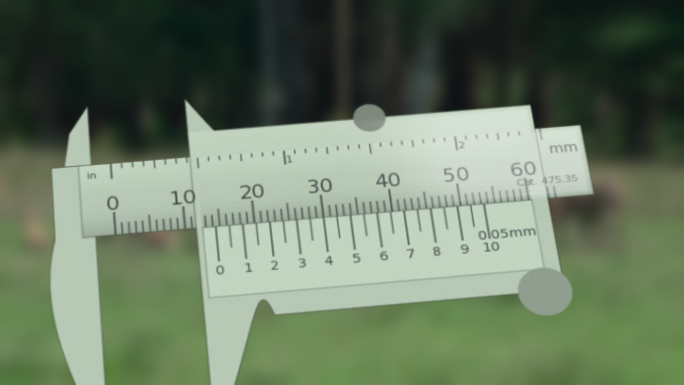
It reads mm 14.4
